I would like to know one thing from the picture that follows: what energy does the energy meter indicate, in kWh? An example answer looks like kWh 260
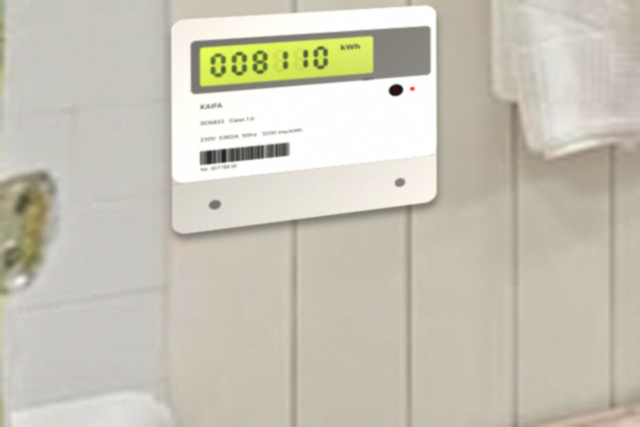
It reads kWh 8110
